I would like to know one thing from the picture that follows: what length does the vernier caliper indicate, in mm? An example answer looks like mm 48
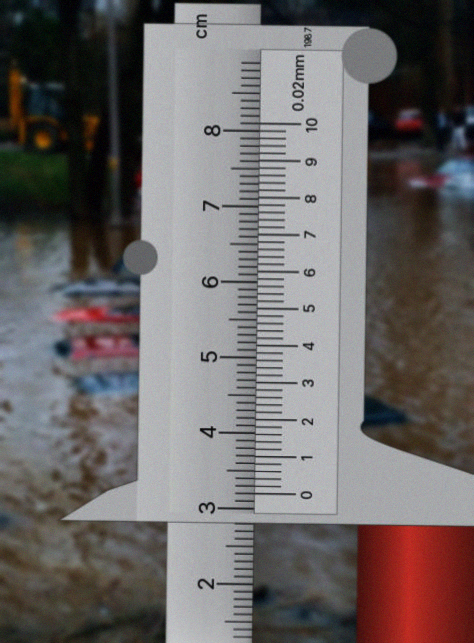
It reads mm 32.0
